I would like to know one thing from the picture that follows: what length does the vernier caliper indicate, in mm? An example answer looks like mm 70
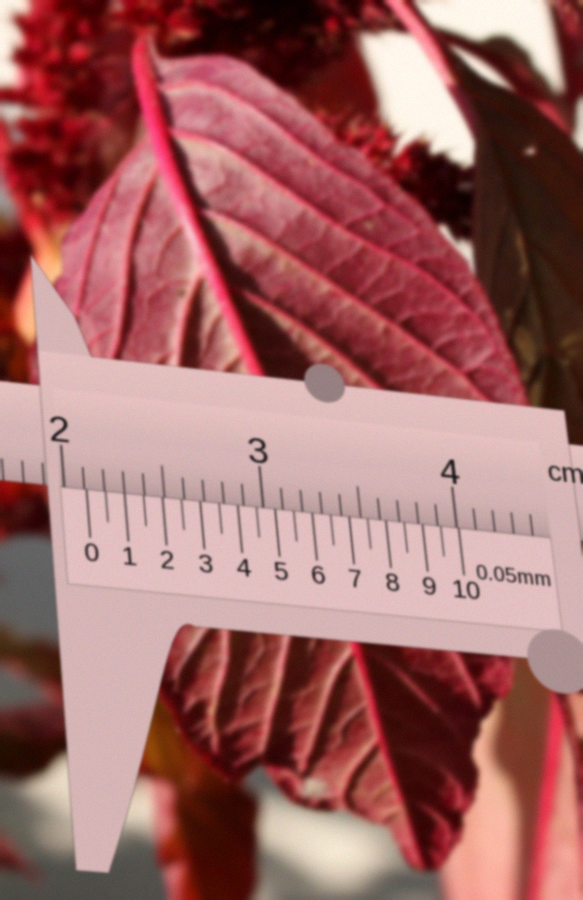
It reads mm 21.1
